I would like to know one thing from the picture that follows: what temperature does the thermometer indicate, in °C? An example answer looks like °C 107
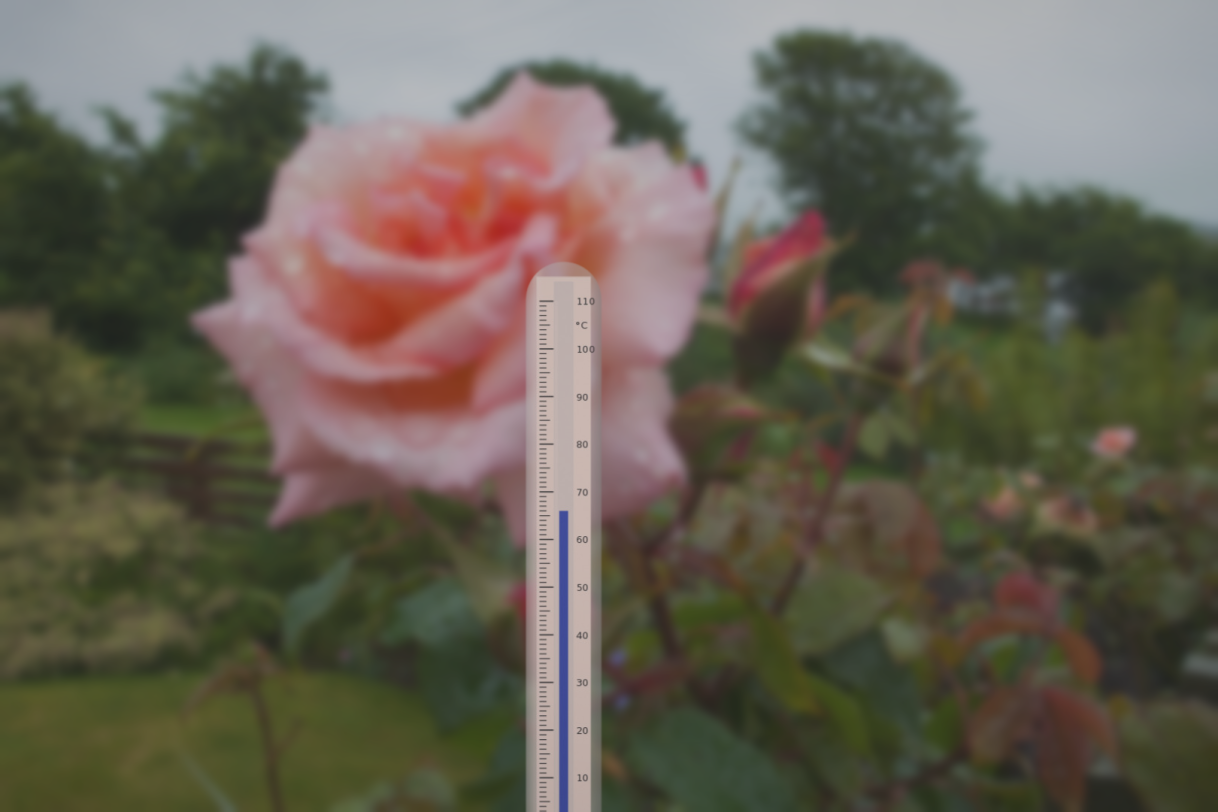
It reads °C 66
